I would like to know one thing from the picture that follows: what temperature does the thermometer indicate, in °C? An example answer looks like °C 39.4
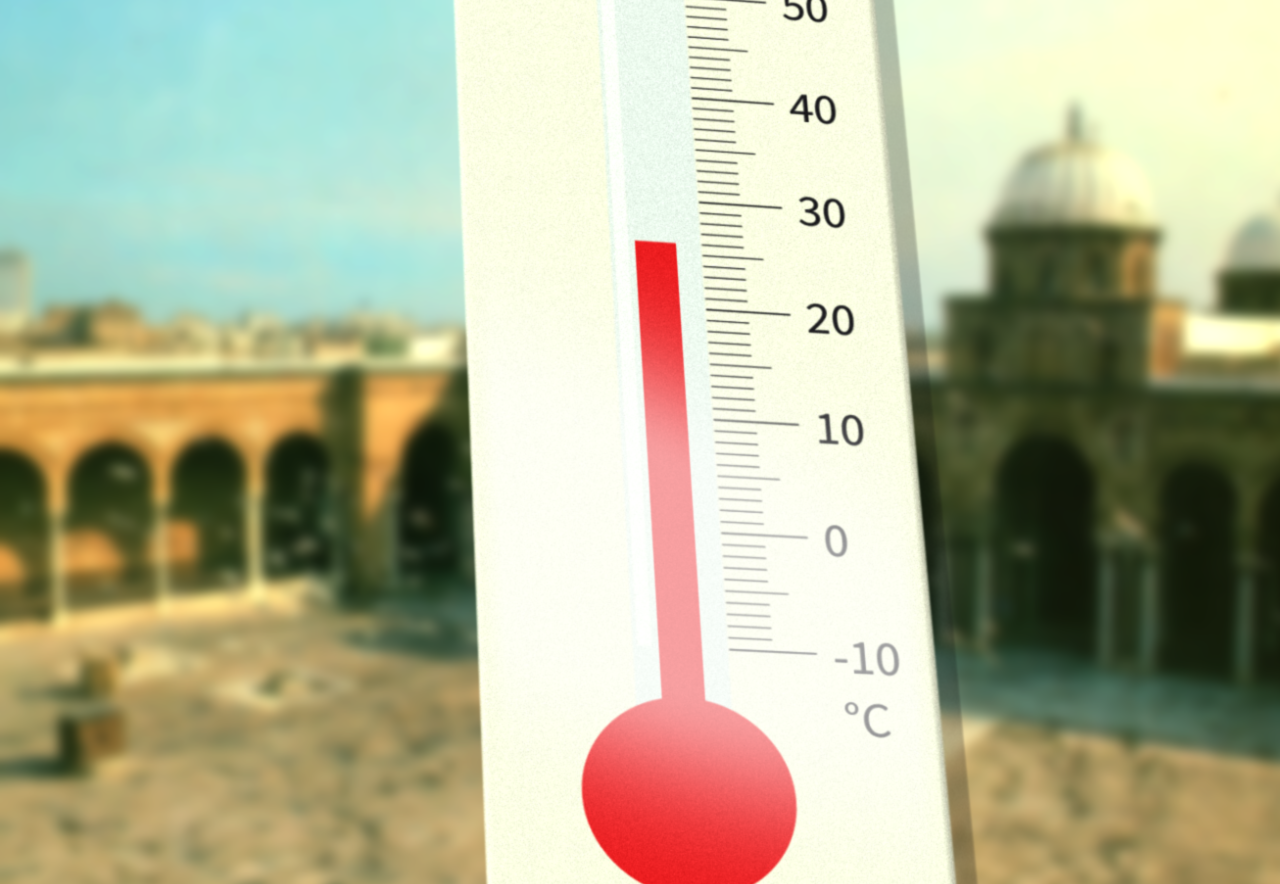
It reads °C 26
